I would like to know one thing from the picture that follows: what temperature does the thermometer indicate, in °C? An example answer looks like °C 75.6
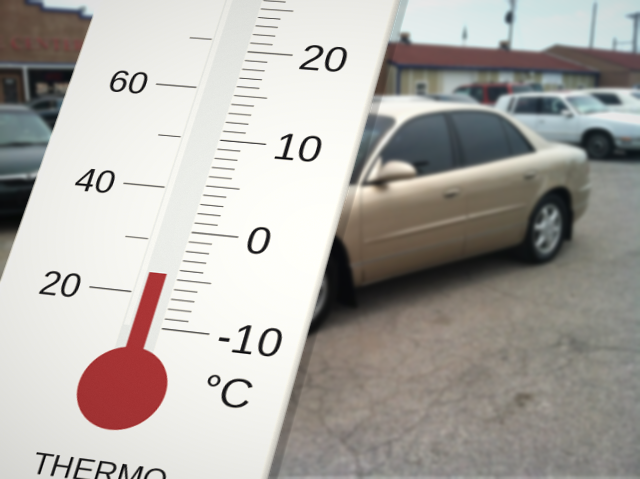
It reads °C -4.5
